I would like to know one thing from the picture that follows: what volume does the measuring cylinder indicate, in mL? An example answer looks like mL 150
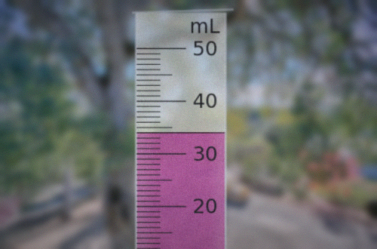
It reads mL 34
